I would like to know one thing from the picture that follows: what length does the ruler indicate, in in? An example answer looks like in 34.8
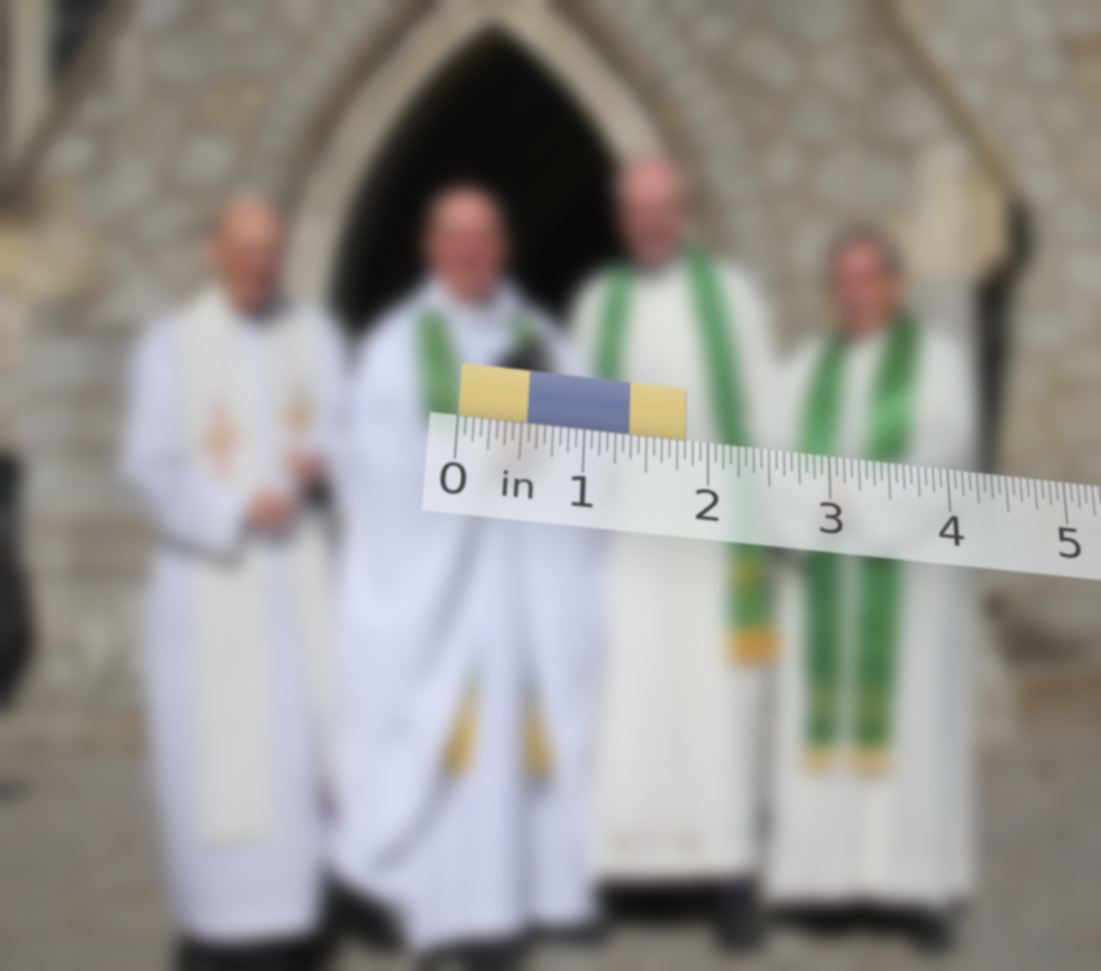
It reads in 1.8125
